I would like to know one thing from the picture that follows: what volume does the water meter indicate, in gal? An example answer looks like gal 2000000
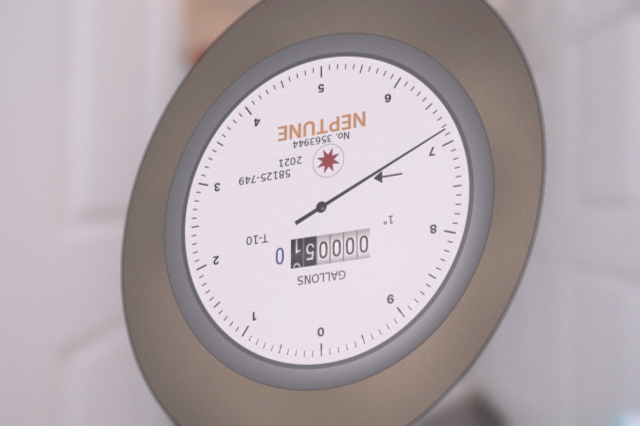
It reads gal 506.8
